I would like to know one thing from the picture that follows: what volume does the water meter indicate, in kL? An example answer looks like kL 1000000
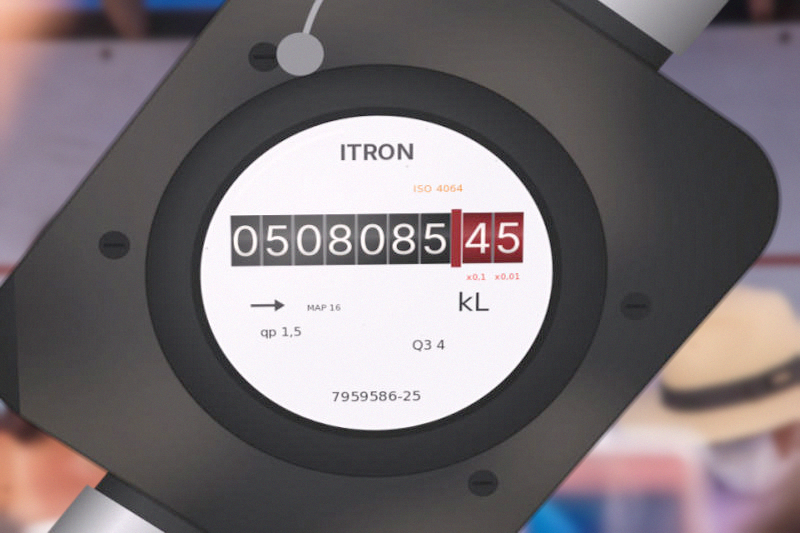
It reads kL 508085.45
